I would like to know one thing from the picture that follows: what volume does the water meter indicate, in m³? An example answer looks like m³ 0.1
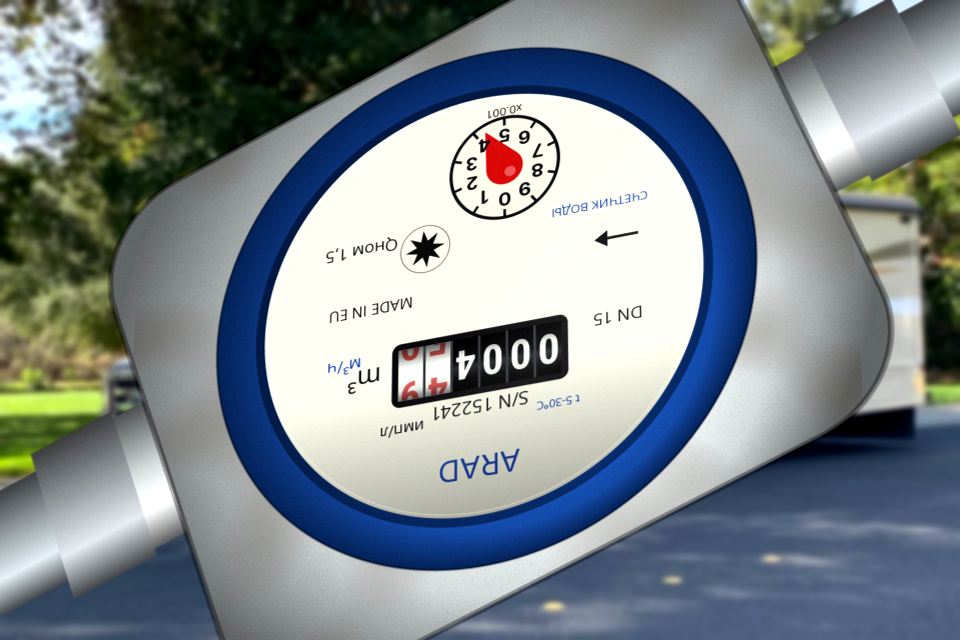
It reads m³ 4.494
